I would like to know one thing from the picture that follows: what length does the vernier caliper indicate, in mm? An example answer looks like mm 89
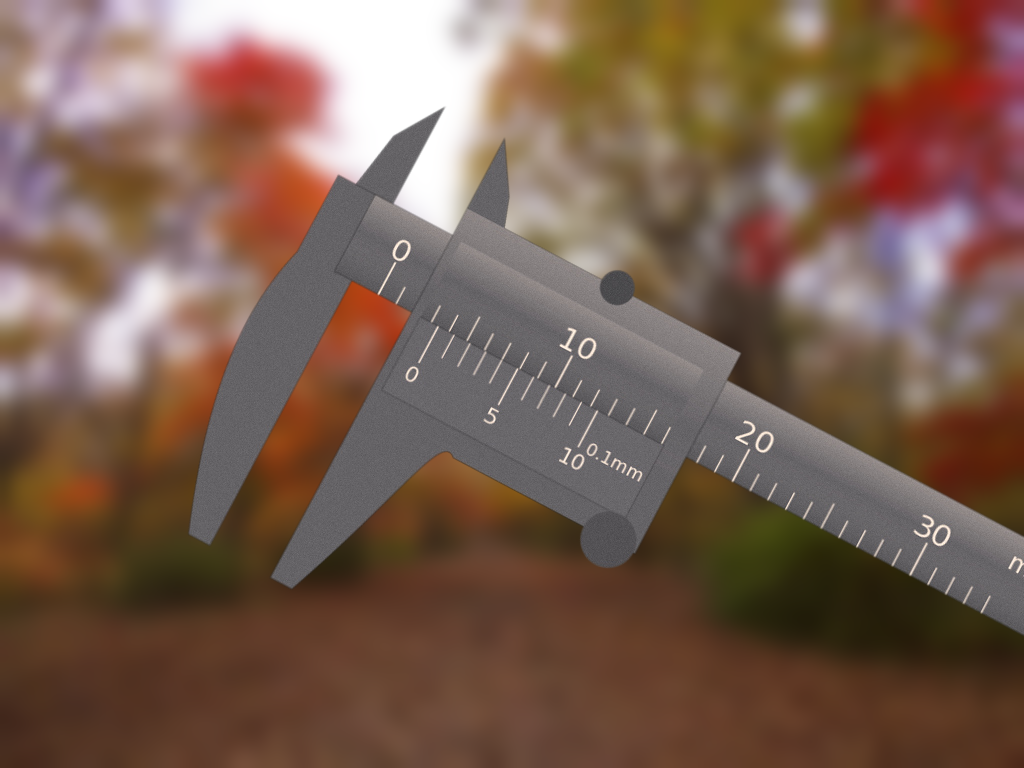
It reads mm 3.4
